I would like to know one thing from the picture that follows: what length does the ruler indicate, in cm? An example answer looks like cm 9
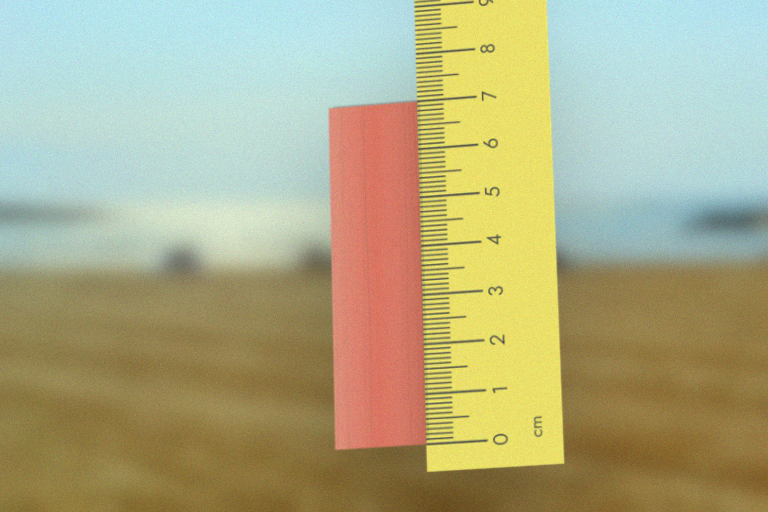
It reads cm 7
